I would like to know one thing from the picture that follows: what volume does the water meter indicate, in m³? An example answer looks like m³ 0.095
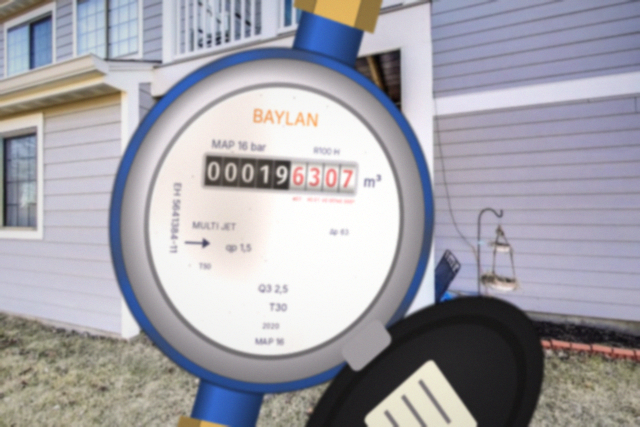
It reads m³ 19.6307
